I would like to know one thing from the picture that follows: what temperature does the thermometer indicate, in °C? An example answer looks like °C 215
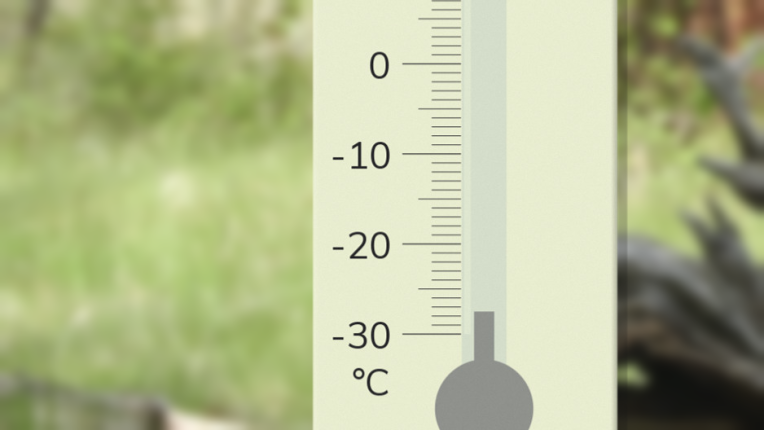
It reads °C -27.5
